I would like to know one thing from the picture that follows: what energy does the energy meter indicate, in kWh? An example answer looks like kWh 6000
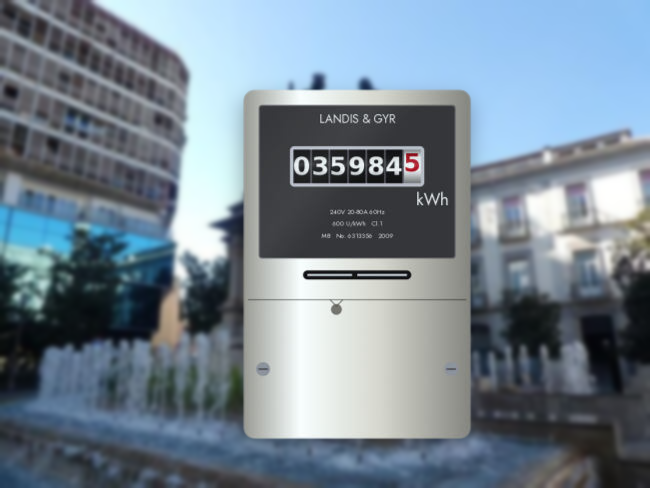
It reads kWh 35984.5
